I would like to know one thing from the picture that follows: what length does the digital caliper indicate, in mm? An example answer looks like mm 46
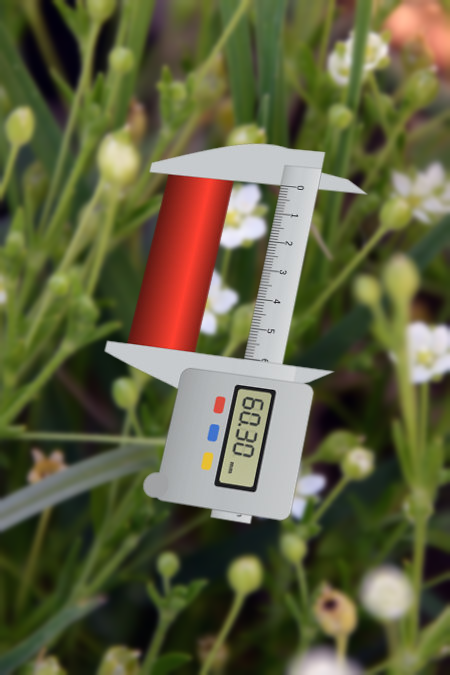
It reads mm 60.30
